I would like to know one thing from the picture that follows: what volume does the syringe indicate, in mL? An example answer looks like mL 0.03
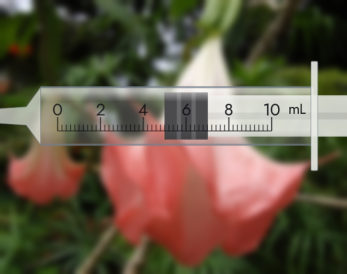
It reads mL 5
